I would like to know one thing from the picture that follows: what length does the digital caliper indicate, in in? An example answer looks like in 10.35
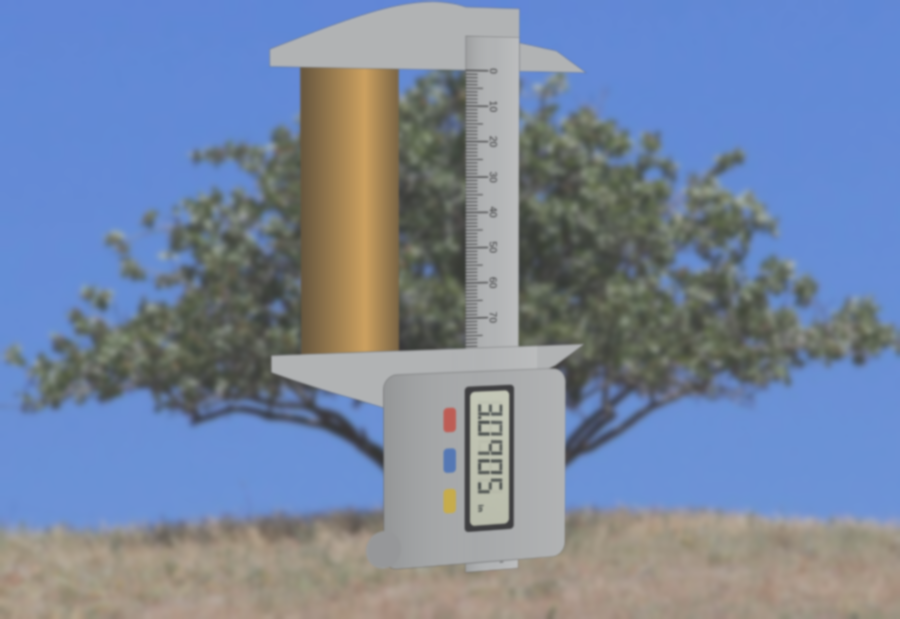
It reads in 3.0905
